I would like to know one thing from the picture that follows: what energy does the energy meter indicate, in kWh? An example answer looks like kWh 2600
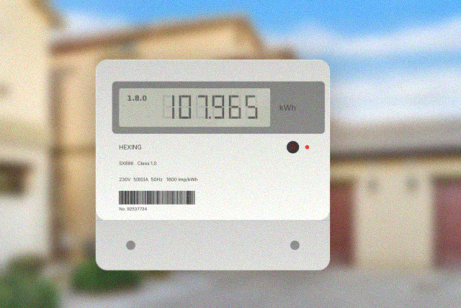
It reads kWh 107.965
